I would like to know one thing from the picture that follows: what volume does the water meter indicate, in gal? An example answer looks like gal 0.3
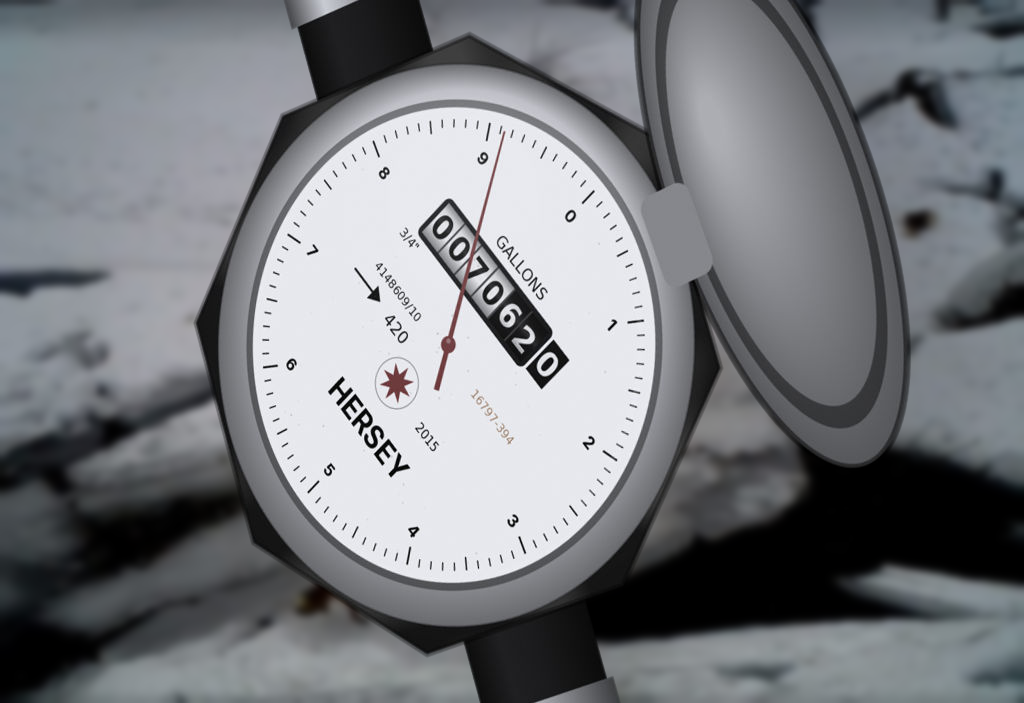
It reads gal 70619.1
